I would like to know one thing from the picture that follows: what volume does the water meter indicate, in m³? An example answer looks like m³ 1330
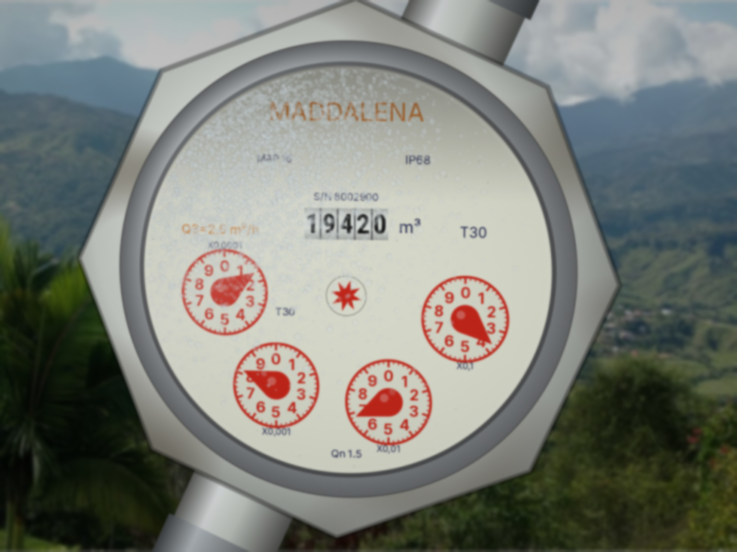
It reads m³ 19420.3681
